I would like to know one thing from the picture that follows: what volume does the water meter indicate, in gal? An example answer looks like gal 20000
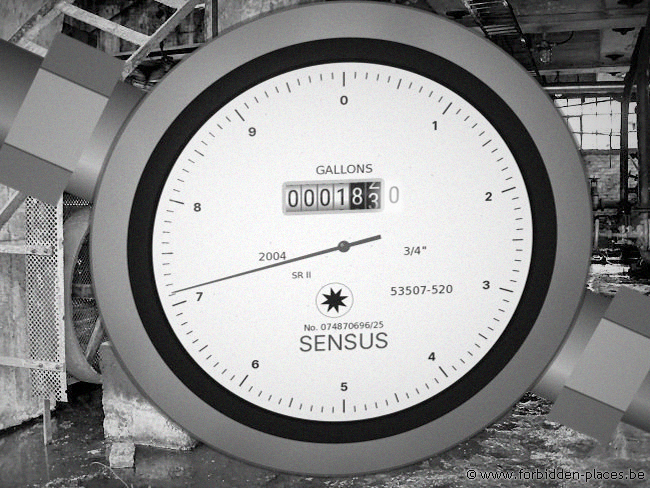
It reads gal 1827.1
